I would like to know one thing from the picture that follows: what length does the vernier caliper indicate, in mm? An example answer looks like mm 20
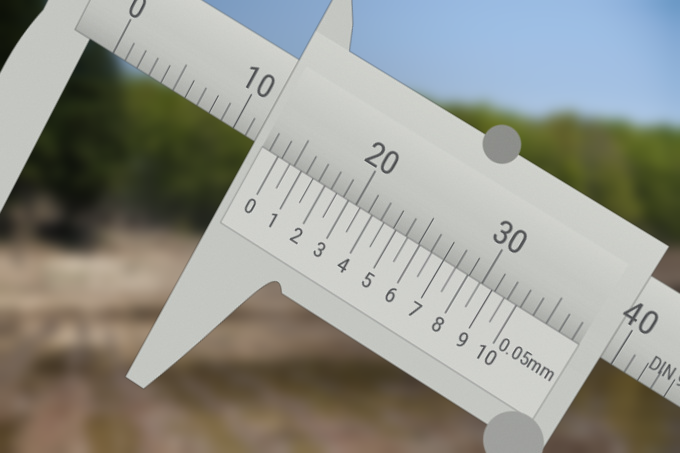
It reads mm 13.7
